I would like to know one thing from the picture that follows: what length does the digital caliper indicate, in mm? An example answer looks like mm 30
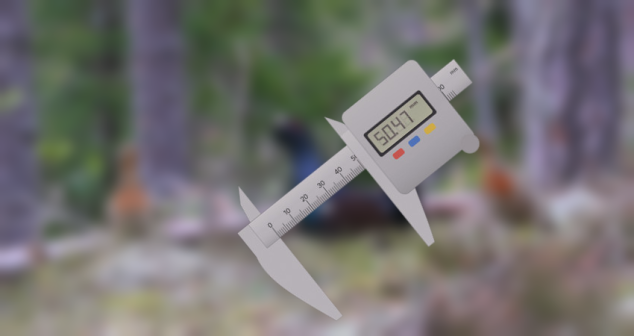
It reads mm 50.47
